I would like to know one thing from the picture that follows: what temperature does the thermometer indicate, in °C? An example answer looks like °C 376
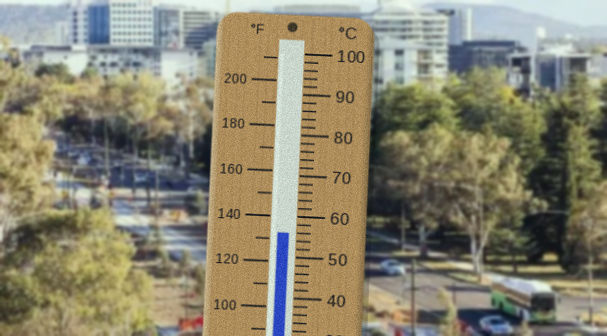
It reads °C 56
